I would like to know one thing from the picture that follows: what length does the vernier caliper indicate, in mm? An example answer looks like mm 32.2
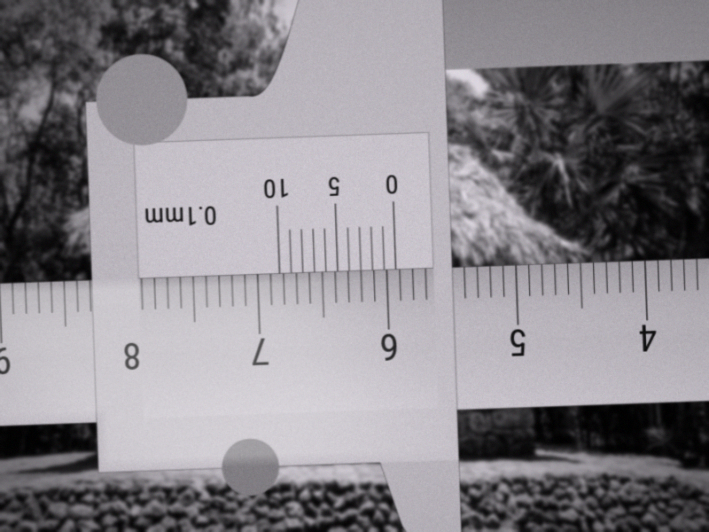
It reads mm 59.3
